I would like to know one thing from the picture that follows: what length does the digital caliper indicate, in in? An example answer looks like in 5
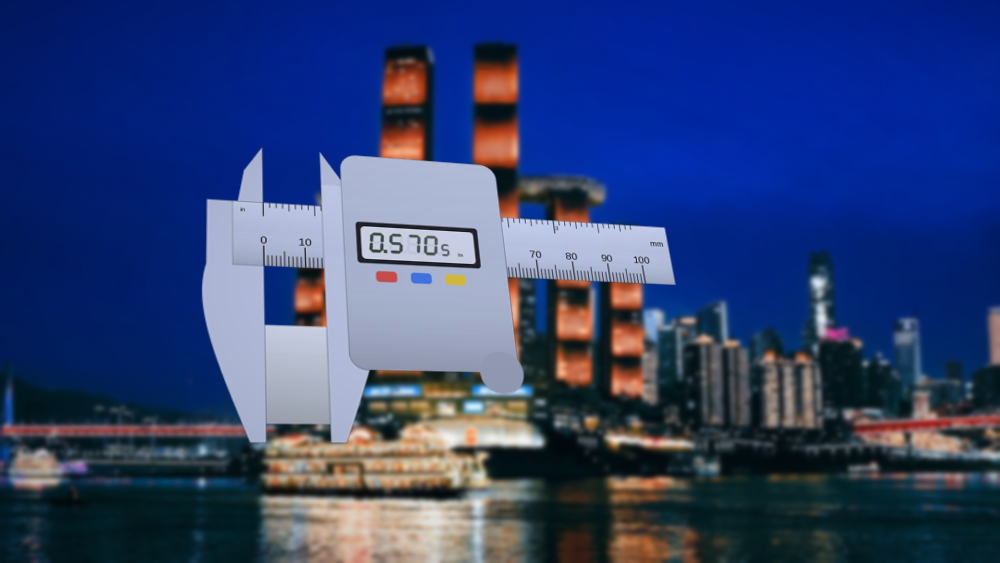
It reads in 0.5705
